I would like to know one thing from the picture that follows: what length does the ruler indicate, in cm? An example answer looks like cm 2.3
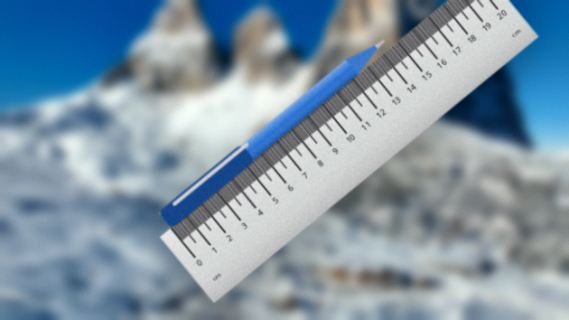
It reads cm 14.5
